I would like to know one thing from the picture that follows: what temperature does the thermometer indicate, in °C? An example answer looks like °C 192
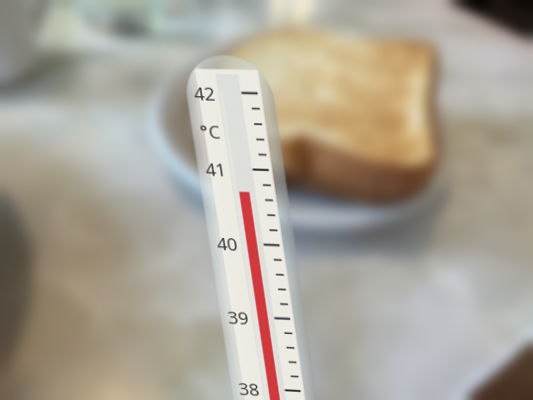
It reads °C 40.7
